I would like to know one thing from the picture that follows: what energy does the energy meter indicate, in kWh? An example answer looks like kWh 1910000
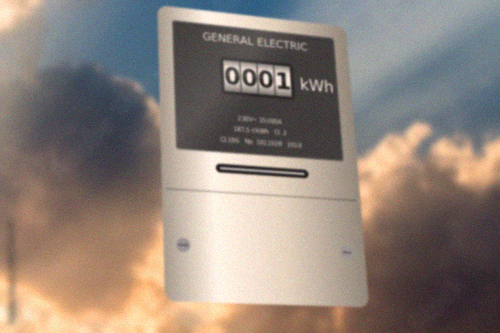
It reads kWh 1
